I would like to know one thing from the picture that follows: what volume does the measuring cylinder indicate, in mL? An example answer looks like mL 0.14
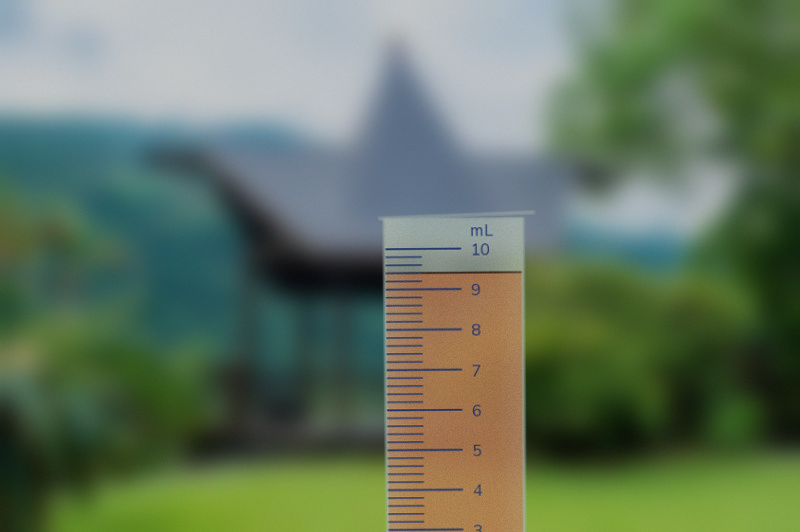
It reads mL 9.4
